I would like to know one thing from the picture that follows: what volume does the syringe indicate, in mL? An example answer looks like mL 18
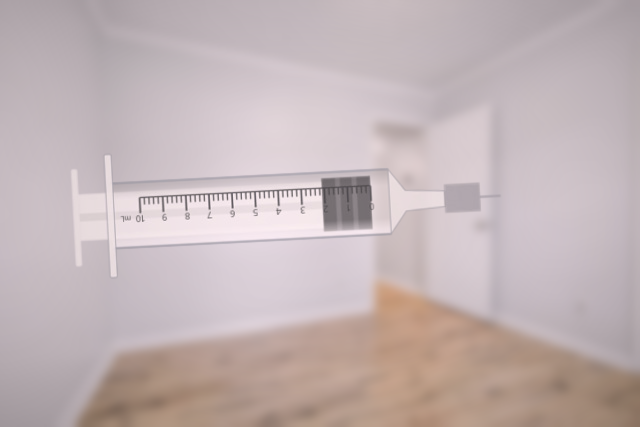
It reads mL 0
